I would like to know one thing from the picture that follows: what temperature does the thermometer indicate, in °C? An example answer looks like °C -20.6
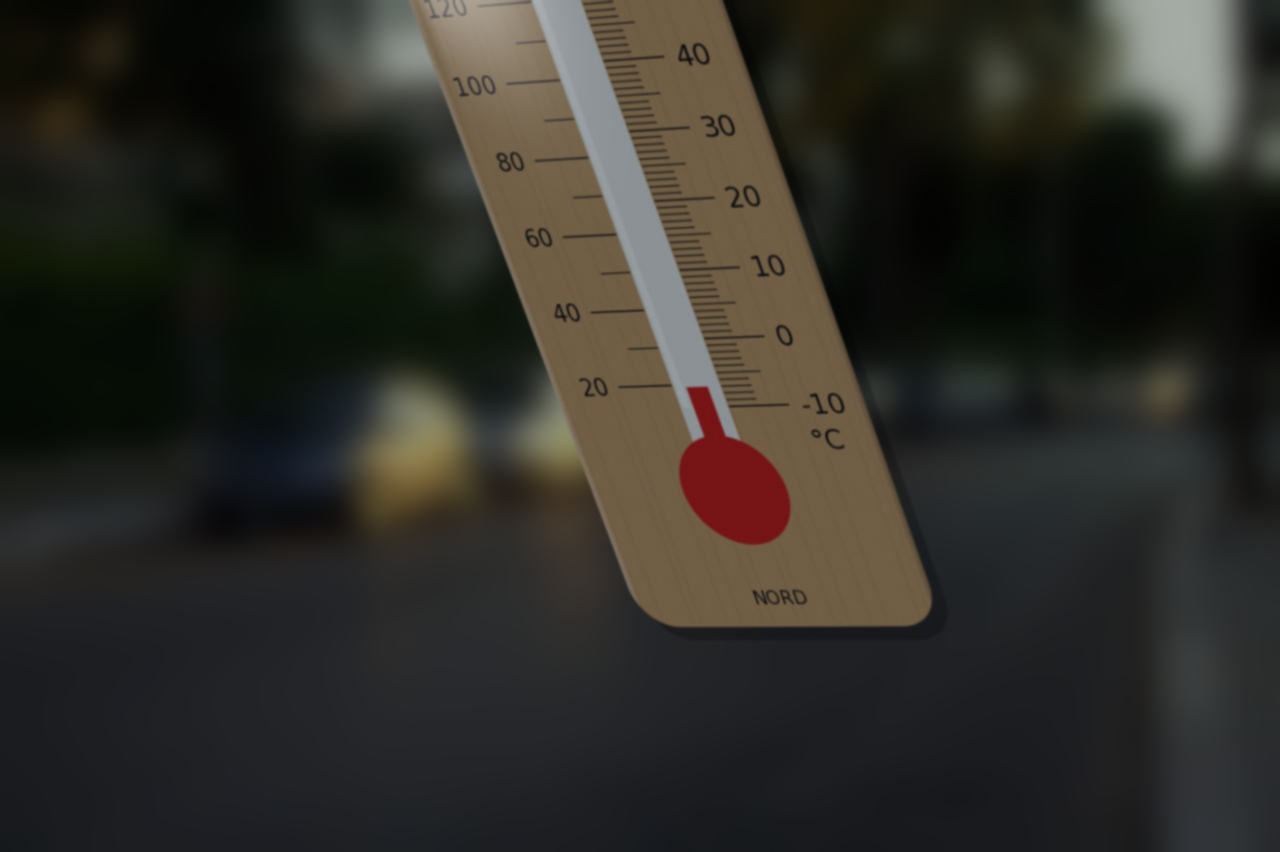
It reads °C -7
